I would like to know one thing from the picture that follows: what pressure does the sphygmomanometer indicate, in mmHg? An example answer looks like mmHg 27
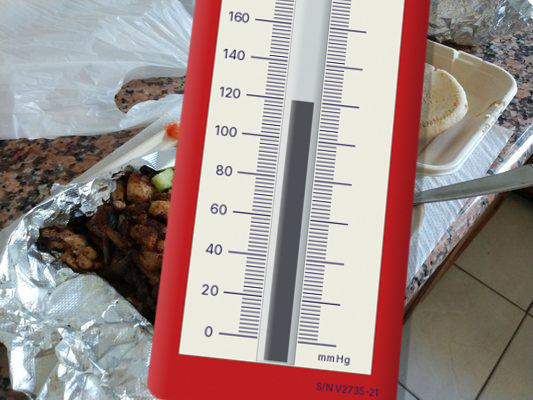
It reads mmHg 120
